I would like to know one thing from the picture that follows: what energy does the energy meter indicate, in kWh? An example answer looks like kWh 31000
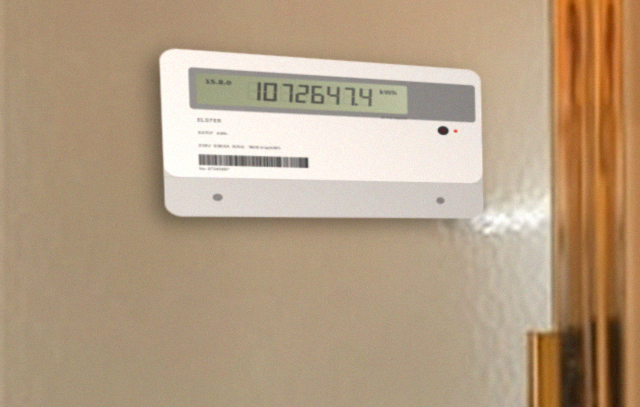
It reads kWh 1072647.4
